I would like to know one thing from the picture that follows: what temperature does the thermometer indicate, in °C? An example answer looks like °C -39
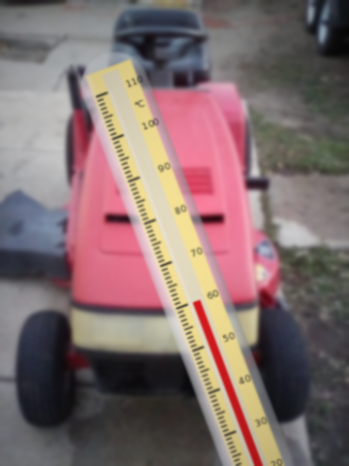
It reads °C 60
